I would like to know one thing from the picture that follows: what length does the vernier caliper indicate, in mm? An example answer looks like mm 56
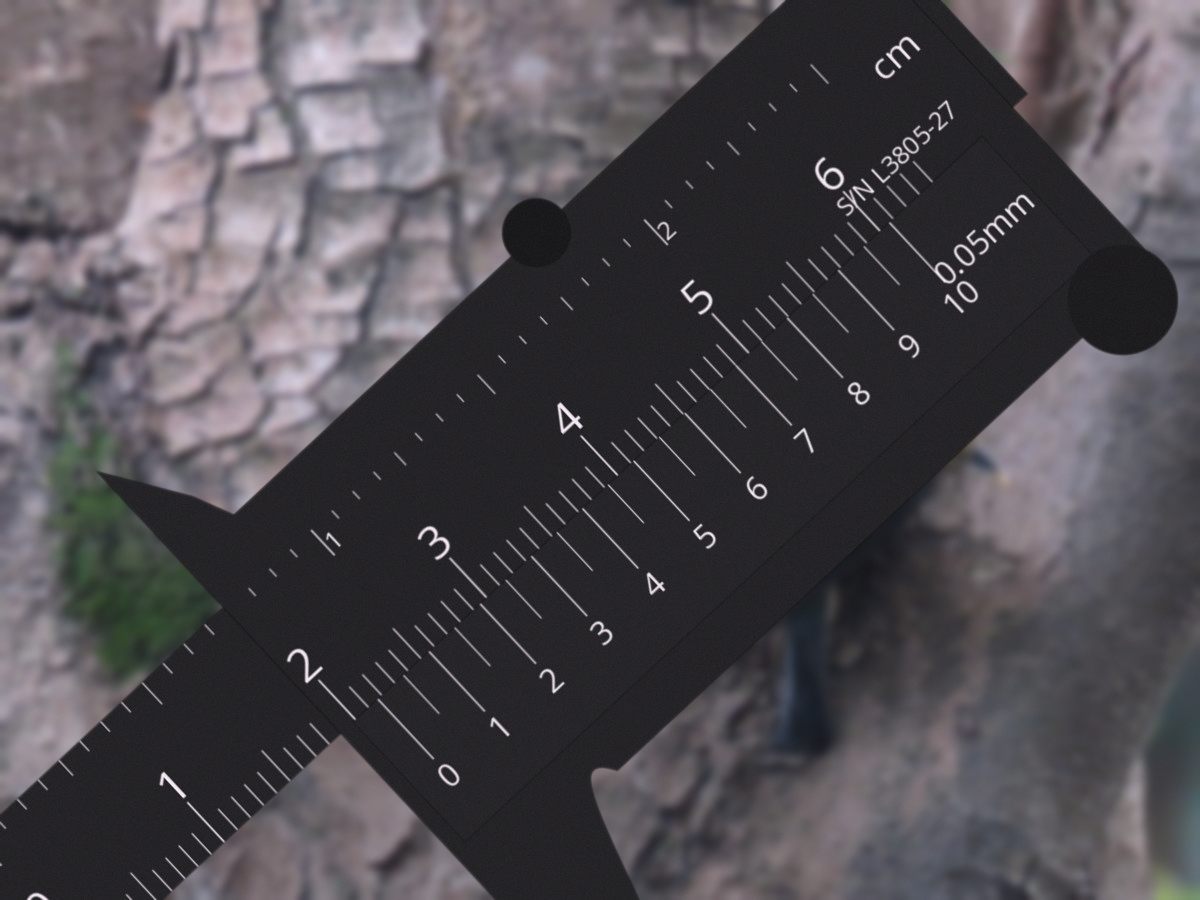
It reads mm 21.7
